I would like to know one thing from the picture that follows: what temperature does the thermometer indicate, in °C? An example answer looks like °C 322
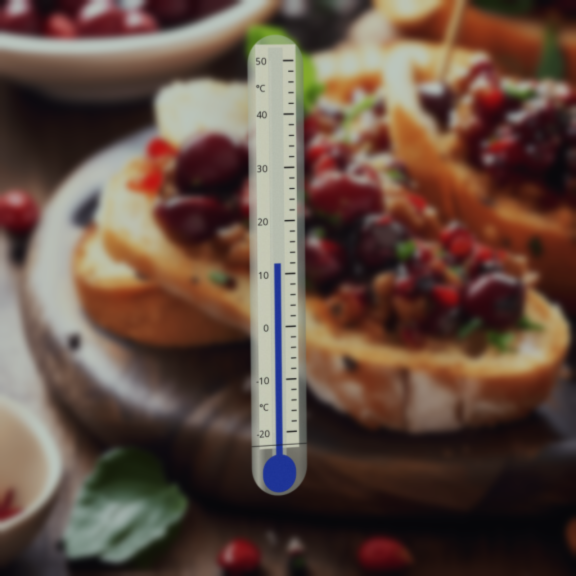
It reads °C 12
